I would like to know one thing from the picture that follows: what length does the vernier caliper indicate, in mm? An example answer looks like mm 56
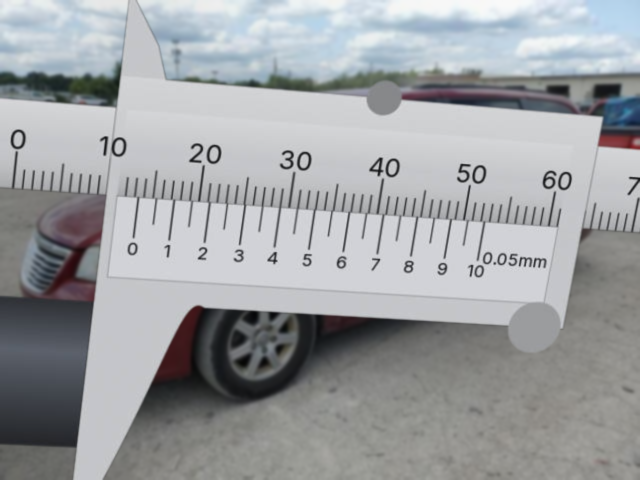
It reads mm 13.4
